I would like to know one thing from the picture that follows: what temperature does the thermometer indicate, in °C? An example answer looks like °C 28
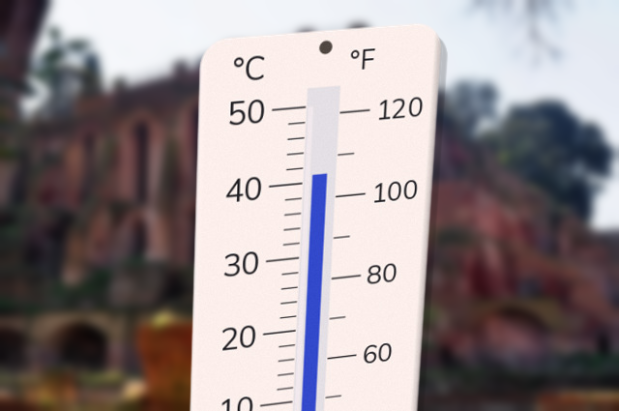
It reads °C 41
